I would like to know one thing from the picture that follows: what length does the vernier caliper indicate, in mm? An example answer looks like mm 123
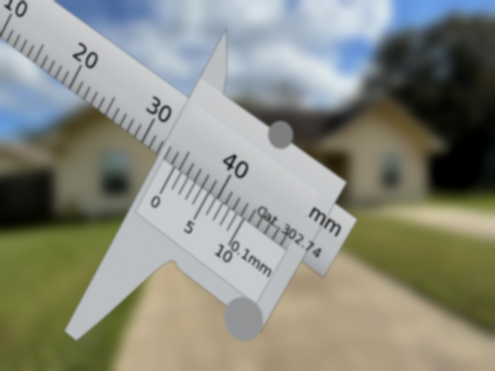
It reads mm 34.4
